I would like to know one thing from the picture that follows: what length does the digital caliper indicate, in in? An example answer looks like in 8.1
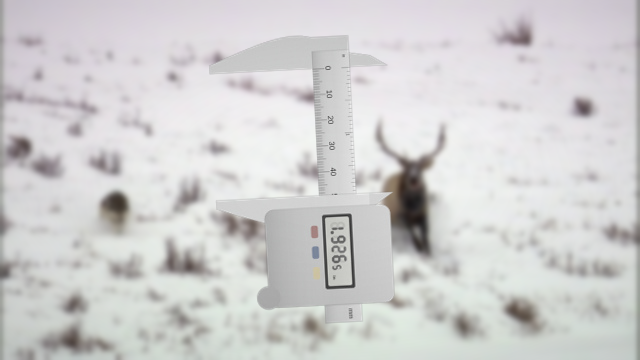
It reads in 1.9265
